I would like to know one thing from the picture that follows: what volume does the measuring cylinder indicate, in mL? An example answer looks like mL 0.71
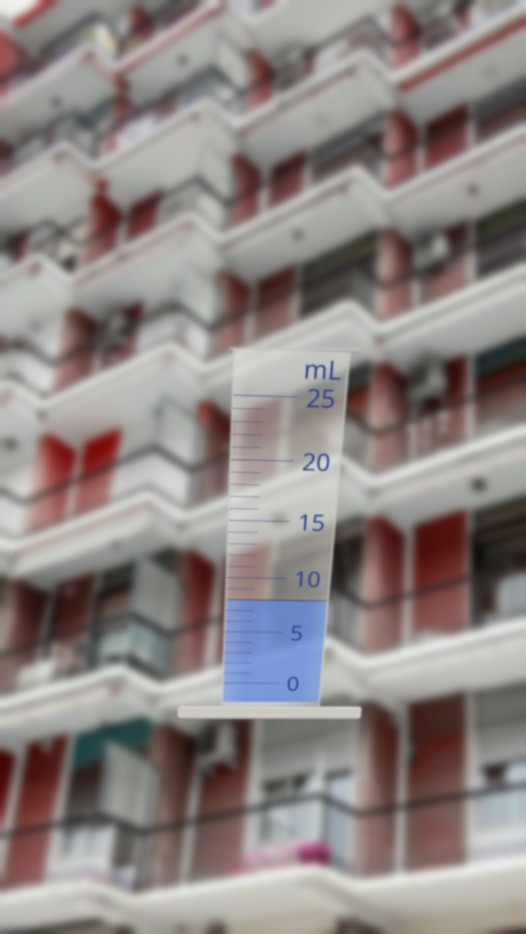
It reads mL 8
